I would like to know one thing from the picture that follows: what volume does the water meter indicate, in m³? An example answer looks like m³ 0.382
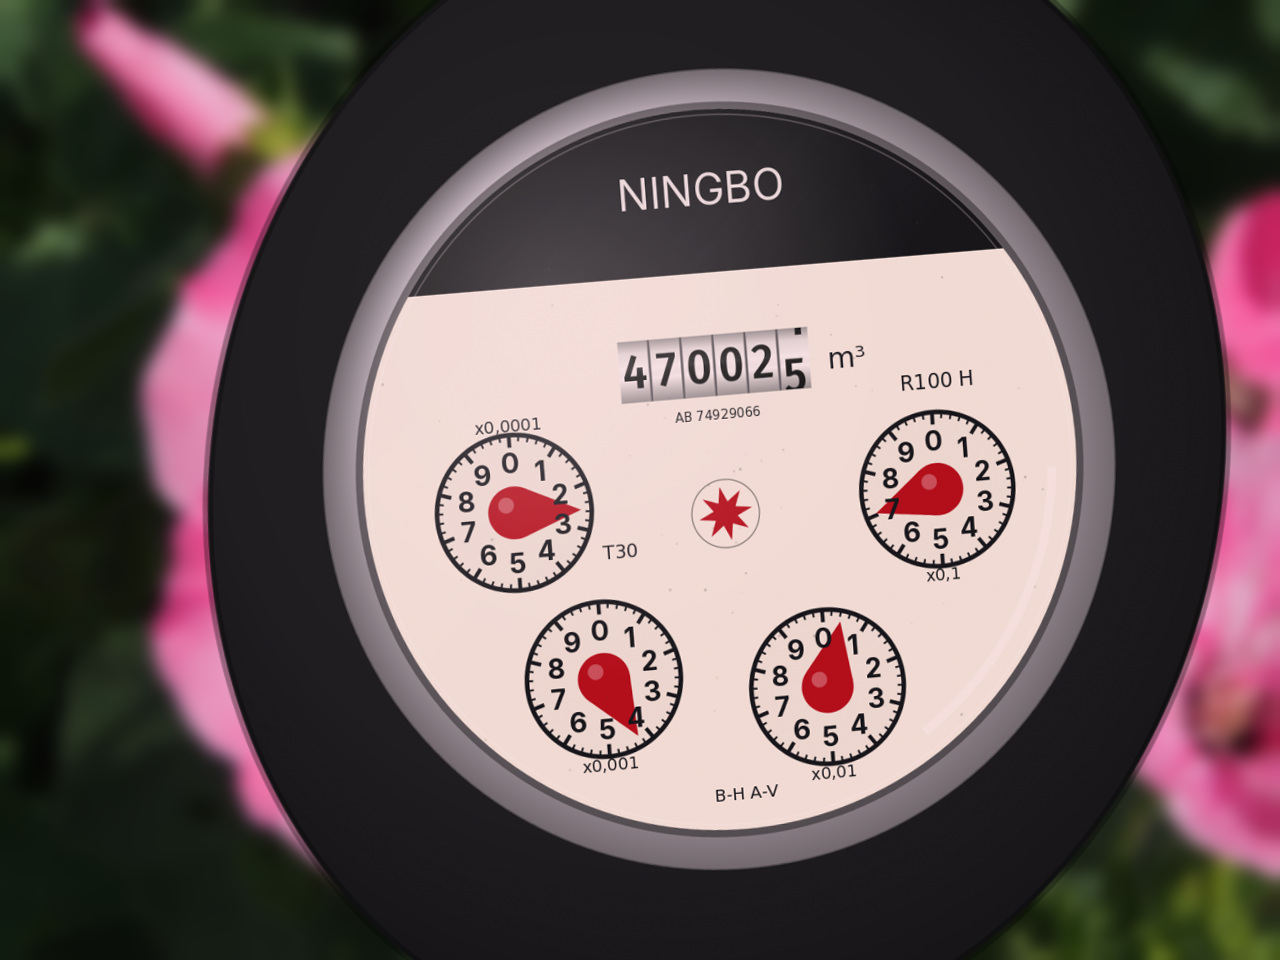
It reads m³ 470024.7042
